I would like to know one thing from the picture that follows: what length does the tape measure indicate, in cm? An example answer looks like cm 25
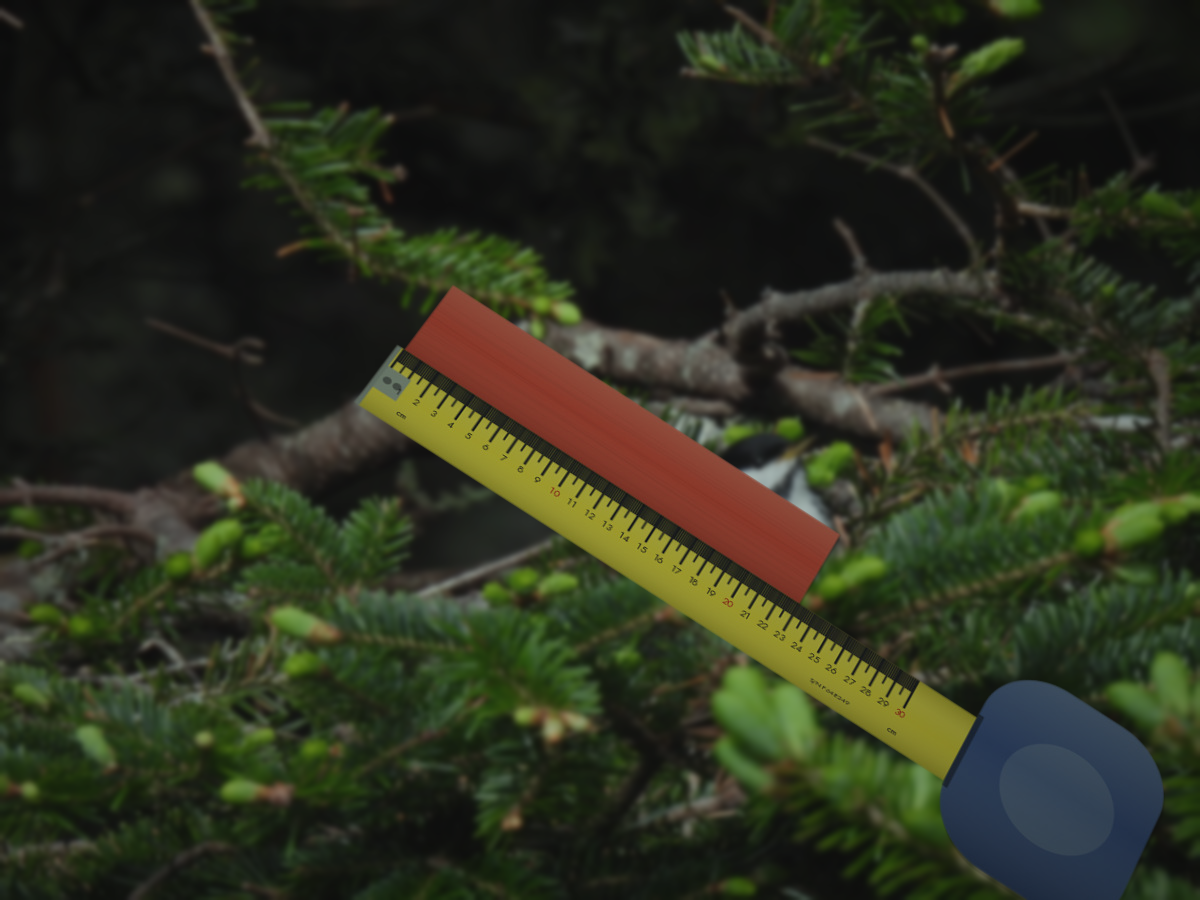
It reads cm 23
